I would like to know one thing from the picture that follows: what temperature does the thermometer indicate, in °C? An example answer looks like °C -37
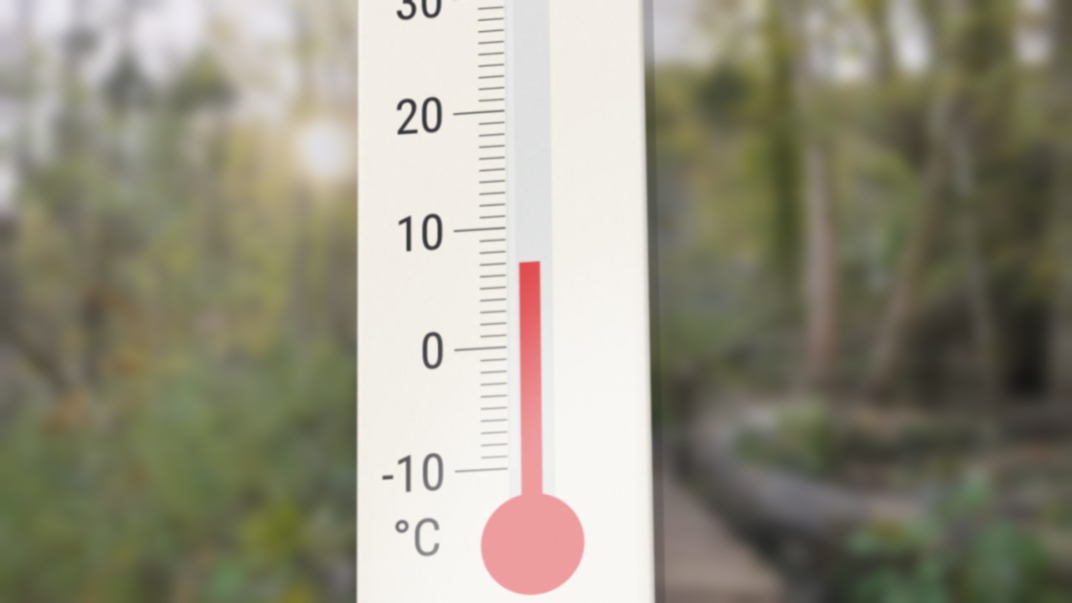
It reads °C 7
